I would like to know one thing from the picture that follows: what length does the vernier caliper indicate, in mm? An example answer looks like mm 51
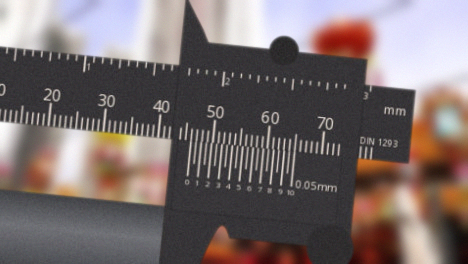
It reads mm 46.0
